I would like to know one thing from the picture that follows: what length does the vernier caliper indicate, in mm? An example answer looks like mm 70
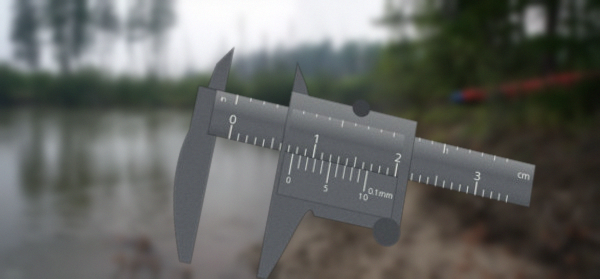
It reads mm 7.6
